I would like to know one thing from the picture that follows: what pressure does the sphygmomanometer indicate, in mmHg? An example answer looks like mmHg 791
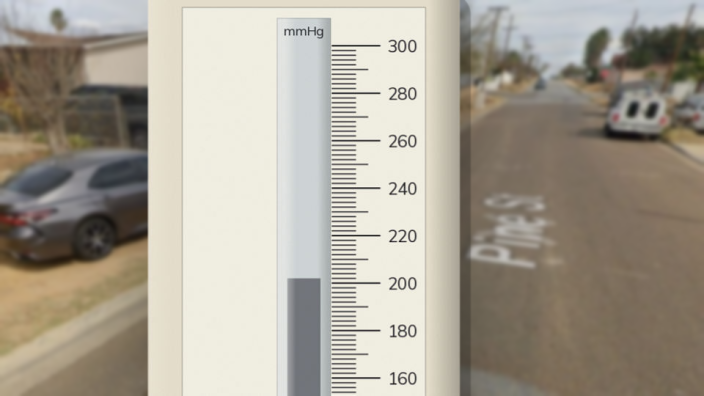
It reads mmHg 202
